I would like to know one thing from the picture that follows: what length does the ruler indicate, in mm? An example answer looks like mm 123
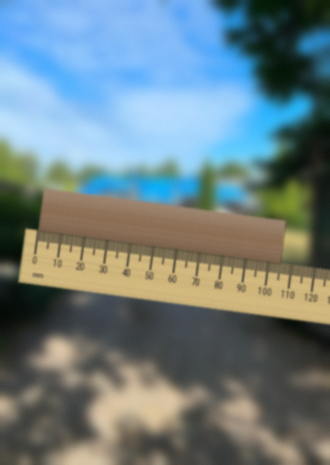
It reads mm 105
